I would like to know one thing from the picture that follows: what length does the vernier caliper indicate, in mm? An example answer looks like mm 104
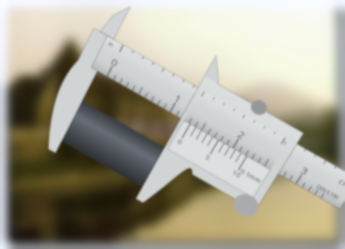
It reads mm 13.2
